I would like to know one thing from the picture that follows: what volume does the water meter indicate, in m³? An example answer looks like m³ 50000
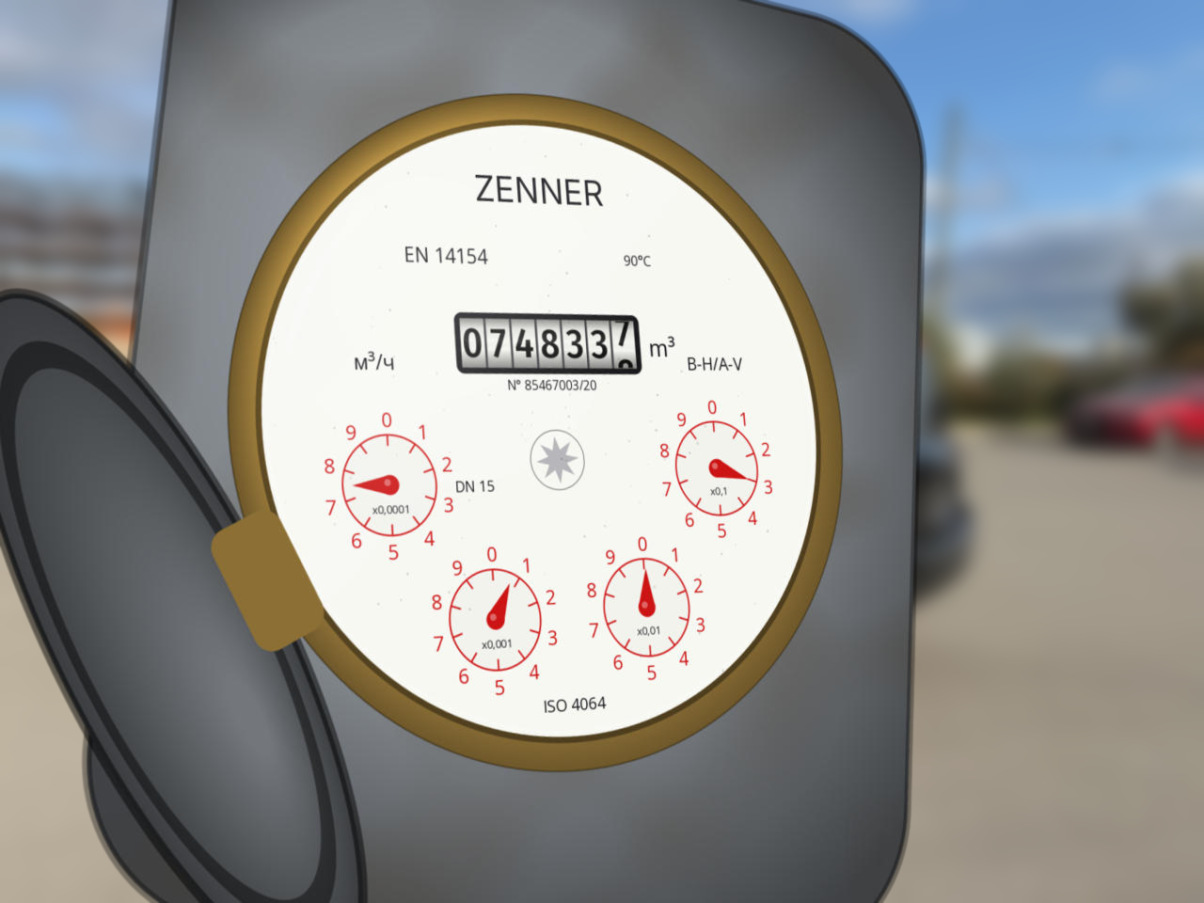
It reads m³ 748337.3007
